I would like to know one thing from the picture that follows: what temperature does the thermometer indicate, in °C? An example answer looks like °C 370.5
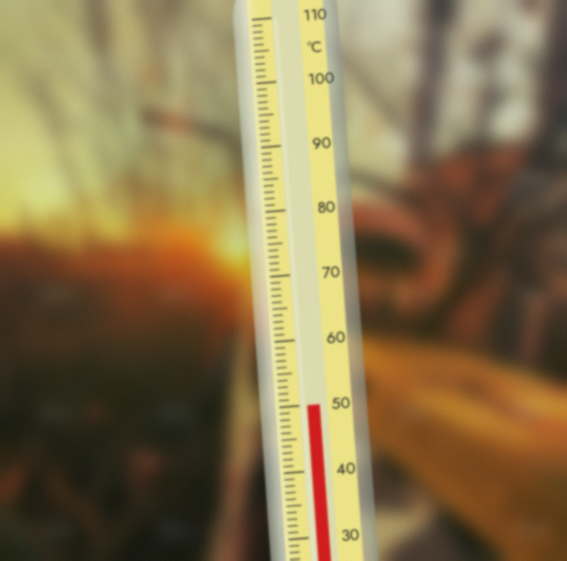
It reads °C 50
